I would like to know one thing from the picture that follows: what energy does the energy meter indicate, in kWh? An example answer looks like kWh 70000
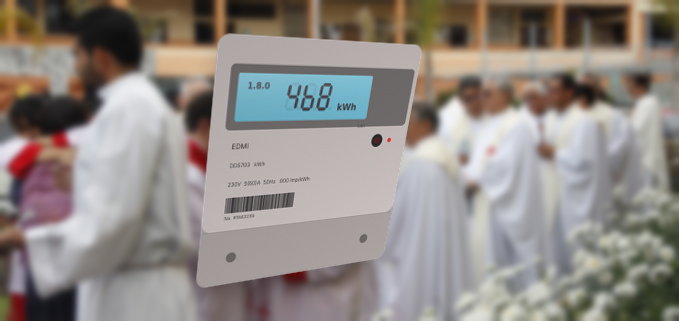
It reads kWh 468
